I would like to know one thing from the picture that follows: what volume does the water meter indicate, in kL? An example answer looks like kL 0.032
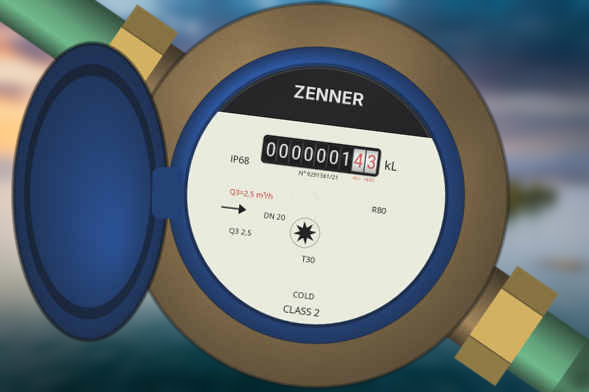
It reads kL 1.43
